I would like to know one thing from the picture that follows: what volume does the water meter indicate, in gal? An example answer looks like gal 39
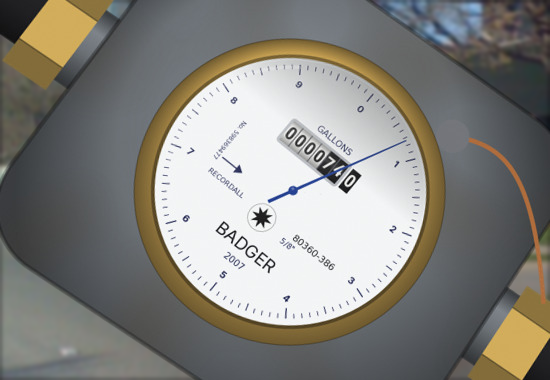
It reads gal 740.7
